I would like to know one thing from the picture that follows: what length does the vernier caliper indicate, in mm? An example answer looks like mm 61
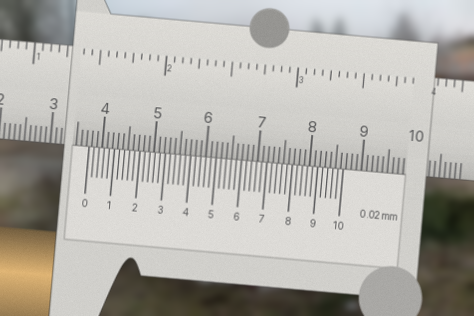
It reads mm 37.5
